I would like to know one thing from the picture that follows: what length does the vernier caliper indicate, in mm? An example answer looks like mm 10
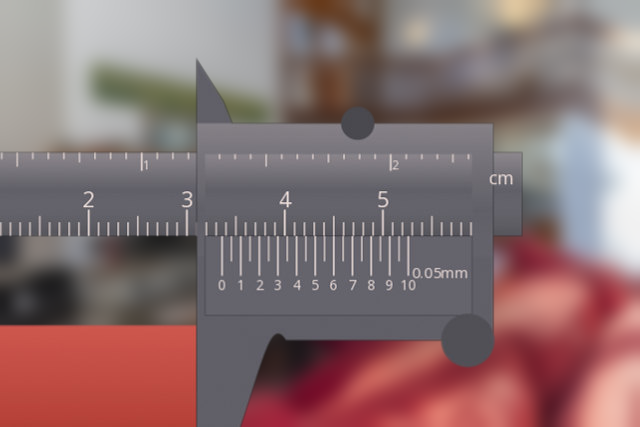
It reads mm 33.6
